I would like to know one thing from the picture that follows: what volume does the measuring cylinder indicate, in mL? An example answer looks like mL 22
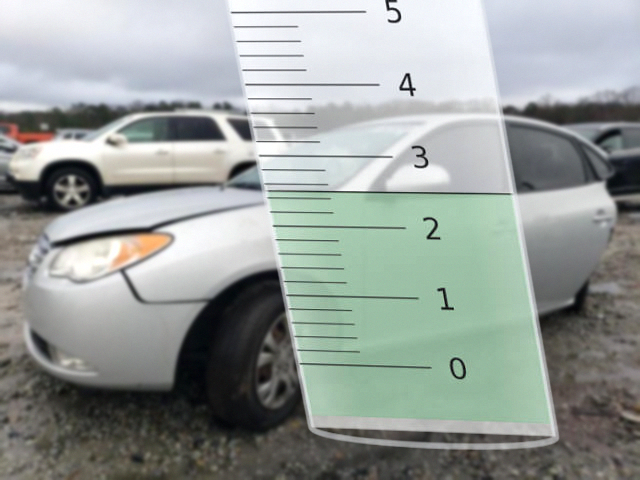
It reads mL 2.5
